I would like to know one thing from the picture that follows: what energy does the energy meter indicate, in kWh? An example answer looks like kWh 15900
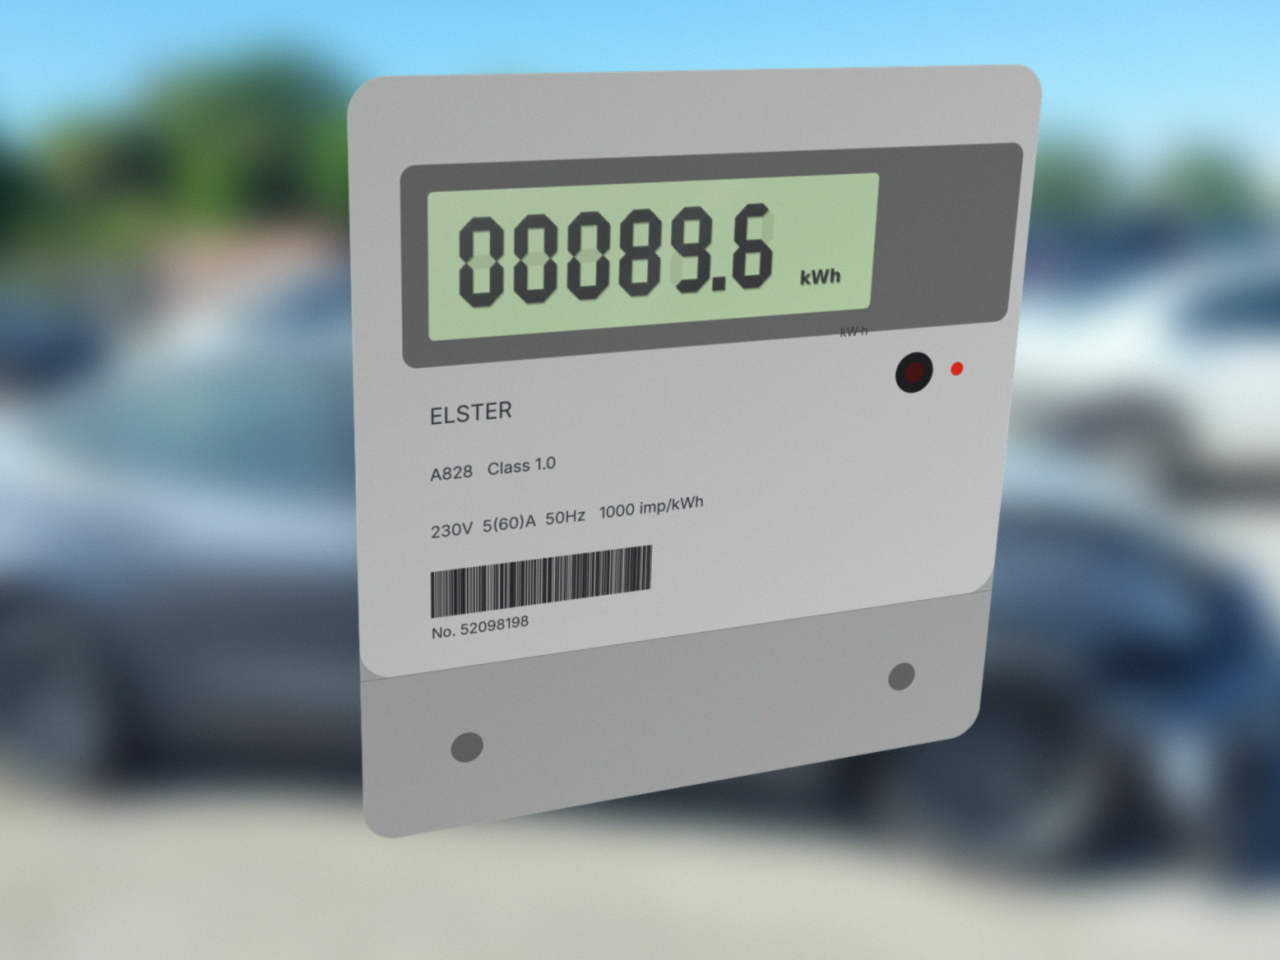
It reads kWh 89.6
